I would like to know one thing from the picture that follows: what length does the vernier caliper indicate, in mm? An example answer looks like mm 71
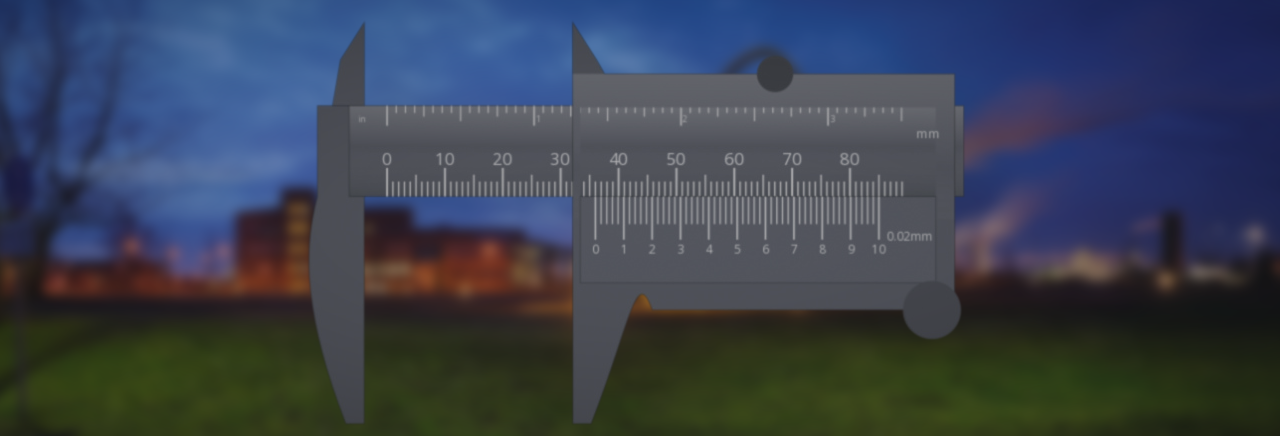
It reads mm 36.0
